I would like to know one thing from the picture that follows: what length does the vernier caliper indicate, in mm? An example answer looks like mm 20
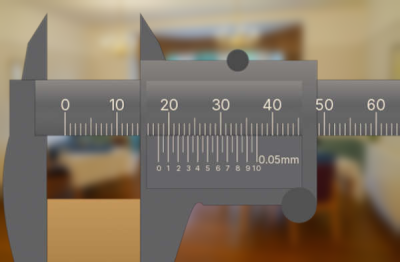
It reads mm 18.0
